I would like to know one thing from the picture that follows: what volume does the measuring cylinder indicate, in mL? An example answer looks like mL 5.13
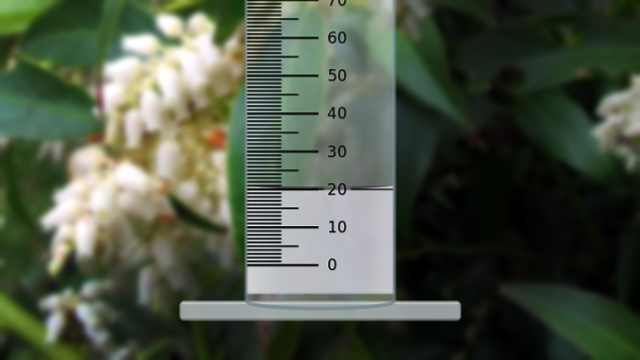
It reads mL 20
